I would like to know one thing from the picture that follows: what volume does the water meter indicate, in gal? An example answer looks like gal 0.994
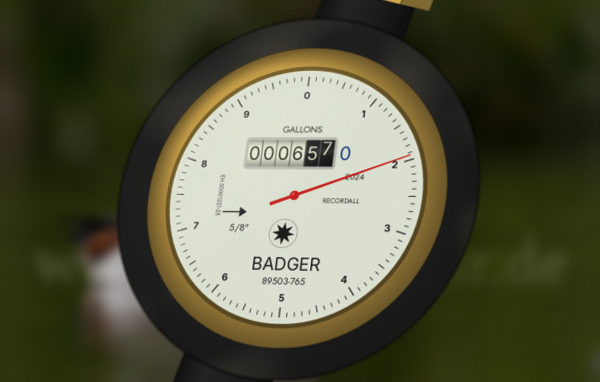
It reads gal 6571.9
